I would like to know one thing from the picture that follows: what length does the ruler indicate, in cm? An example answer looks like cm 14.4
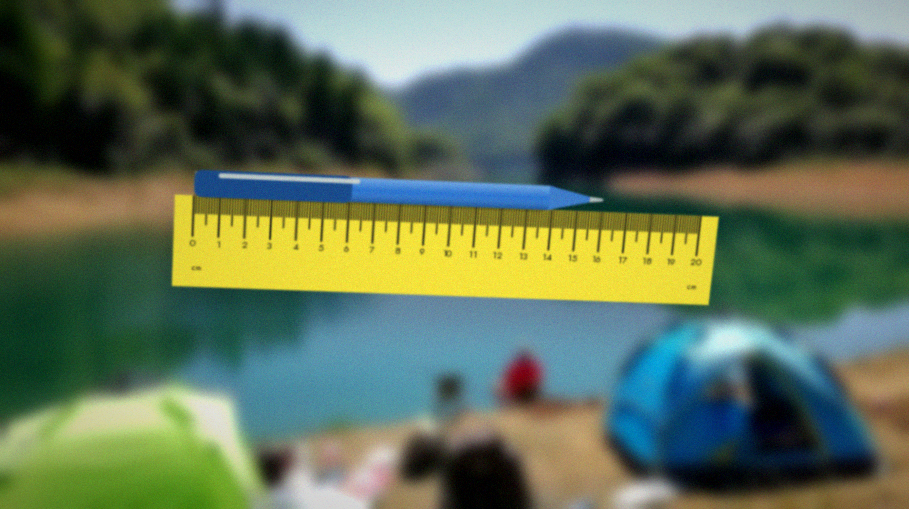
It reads cm 16
